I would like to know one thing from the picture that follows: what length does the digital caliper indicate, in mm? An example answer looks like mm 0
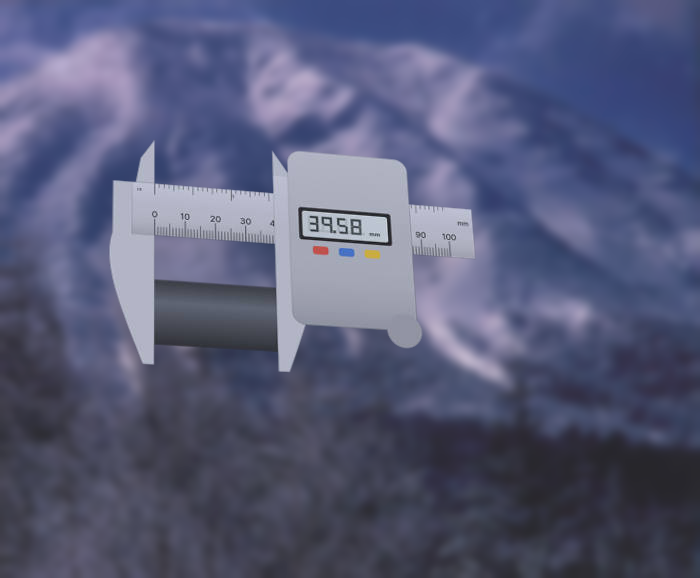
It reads mm 39.58
